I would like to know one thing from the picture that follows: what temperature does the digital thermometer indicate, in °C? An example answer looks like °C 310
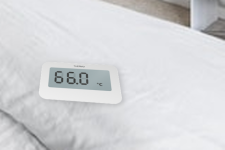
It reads °C 66.0
